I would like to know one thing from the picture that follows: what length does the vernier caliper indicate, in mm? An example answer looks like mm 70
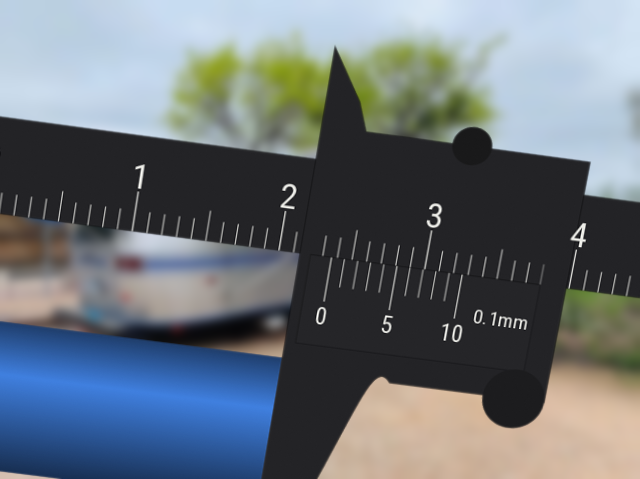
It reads mm 23.6
